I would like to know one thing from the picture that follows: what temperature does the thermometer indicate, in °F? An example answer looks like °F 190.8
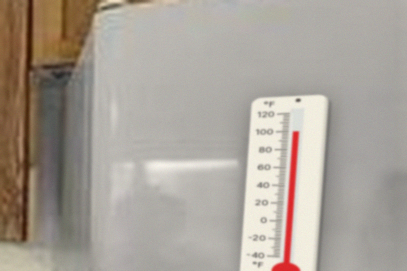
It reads °F 100
